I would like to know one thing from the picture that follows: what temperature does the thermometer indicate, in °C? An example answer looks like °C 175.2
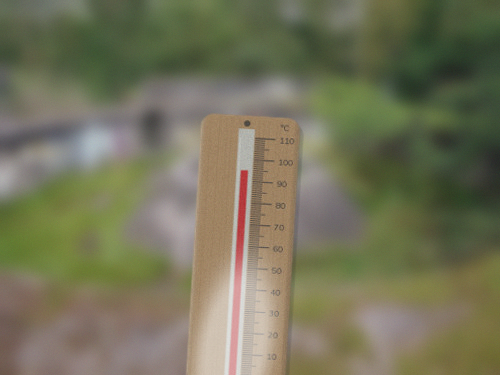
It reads °C 95
